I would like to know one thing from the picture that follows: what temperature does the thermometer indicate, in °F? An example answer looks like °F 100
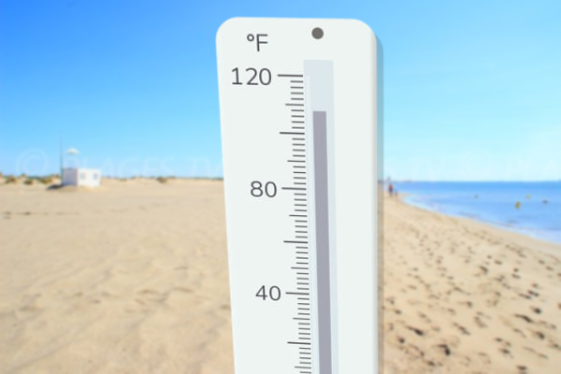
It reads °F 108
